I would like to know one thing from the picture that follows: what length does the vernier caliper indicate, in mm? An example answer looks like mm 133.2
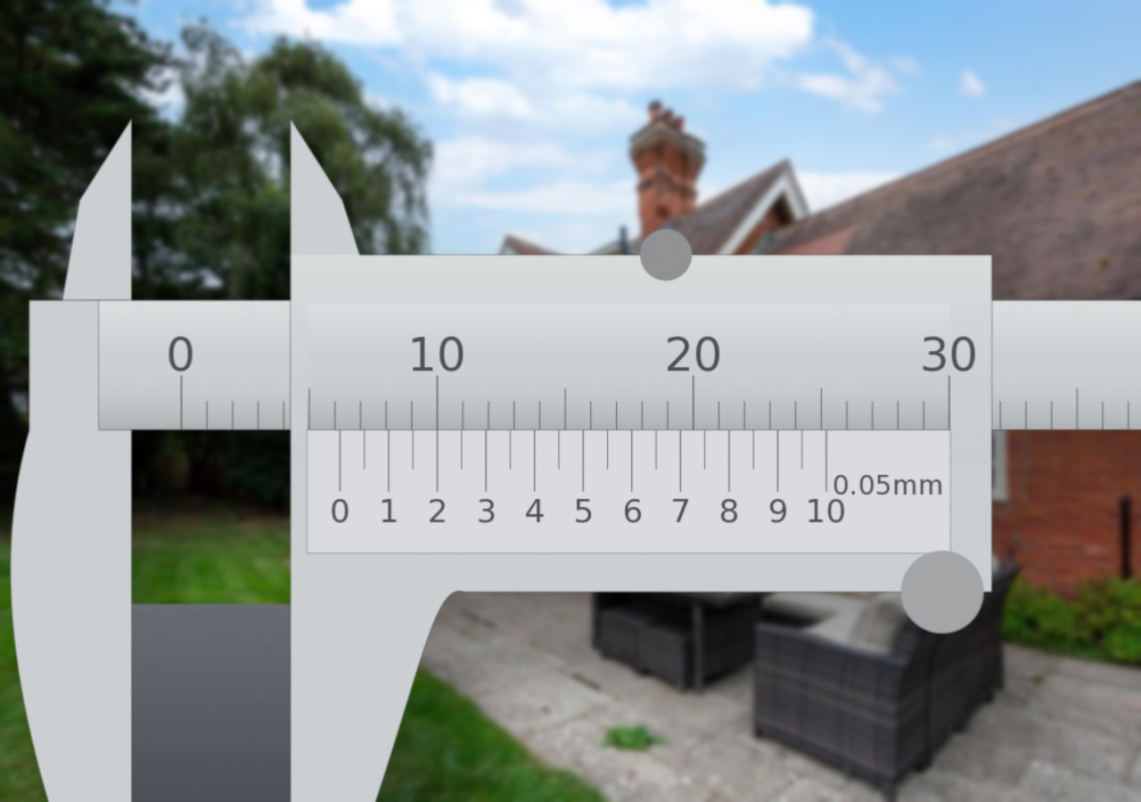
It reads mm 6.20
